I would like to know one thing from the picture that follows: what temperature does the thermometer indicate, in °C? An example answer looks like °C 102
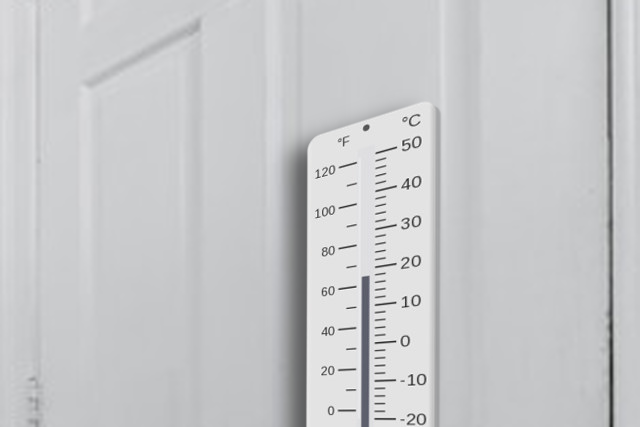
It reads °C 18
